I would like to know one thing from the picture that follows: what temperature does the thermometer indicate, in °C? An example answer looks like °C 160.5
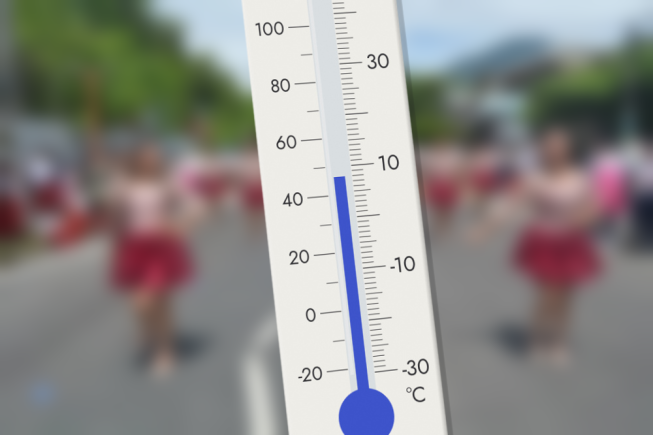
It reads °C 8
